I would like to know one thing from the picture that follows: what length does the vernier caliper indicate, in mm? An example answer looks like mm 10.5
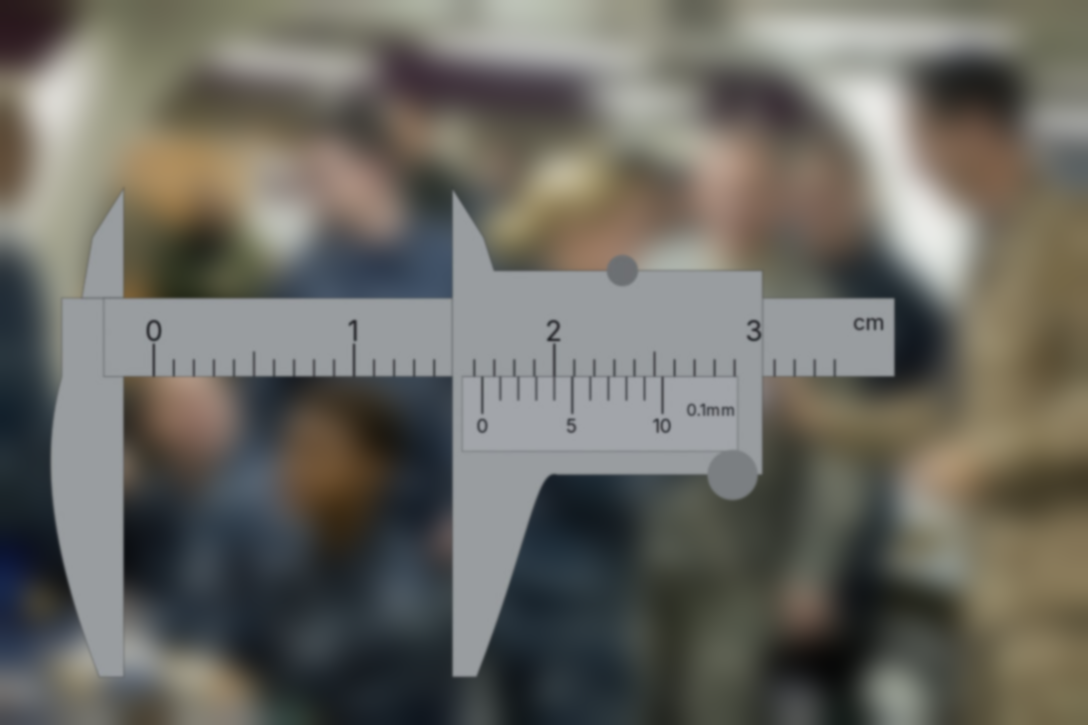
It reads mm 16.4
